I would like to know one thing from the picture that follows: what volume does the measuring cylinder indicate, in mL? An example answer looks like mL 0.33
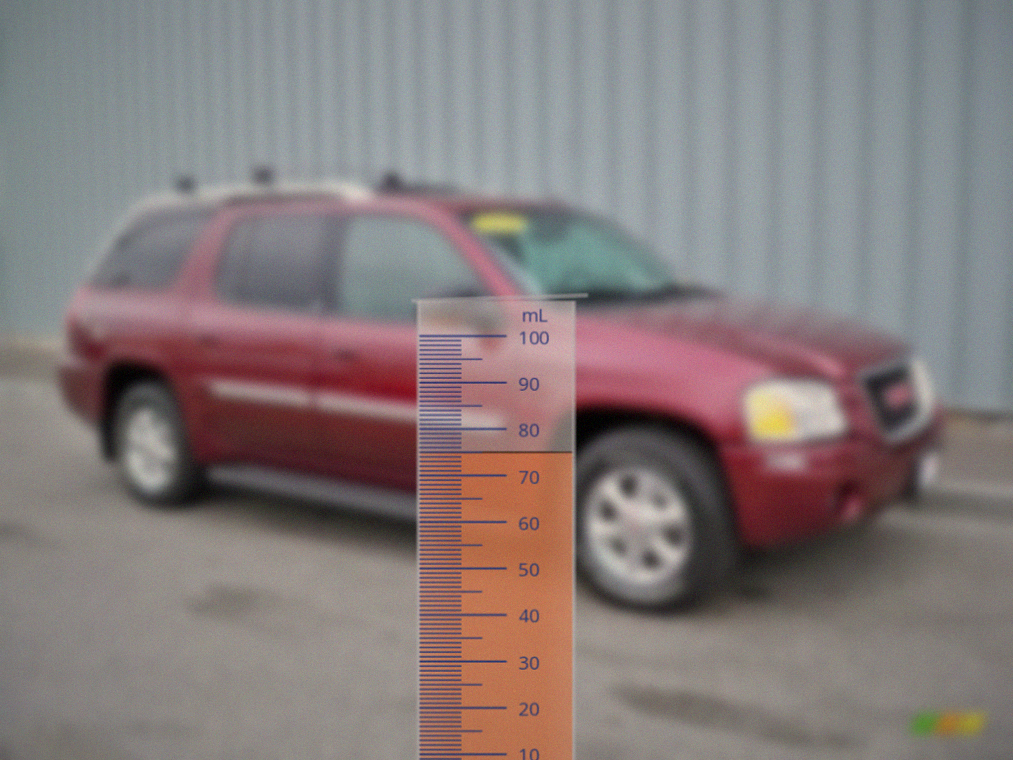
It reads mL 75
